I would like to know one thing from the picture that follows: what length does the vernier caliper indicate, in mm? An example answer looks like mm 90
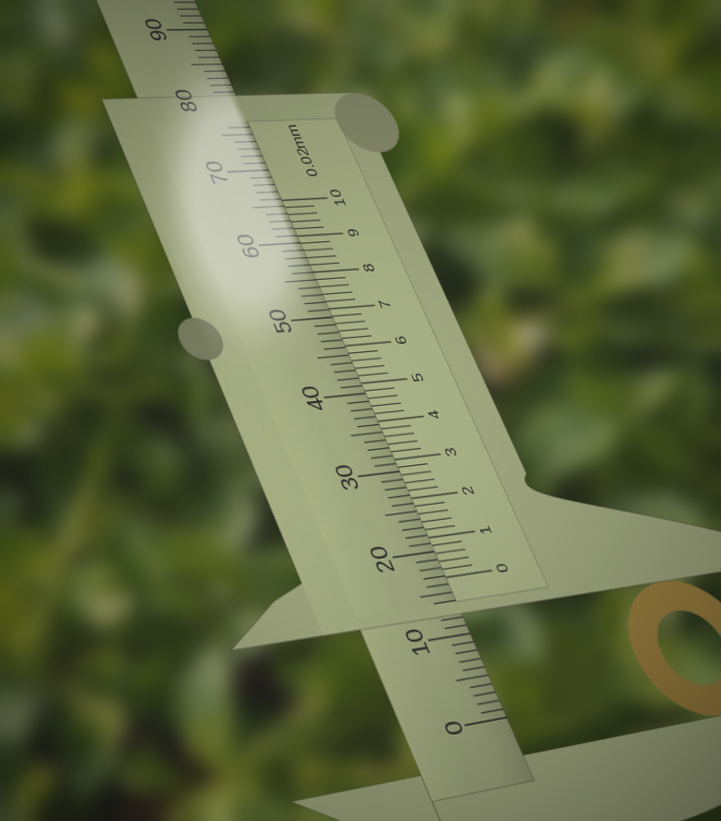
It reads mm 16.8
